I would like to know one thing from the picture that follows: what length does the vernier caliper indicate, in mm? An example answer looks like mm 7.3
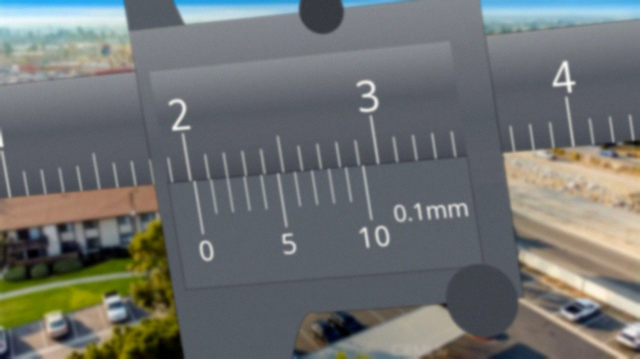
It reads mm 20.2
